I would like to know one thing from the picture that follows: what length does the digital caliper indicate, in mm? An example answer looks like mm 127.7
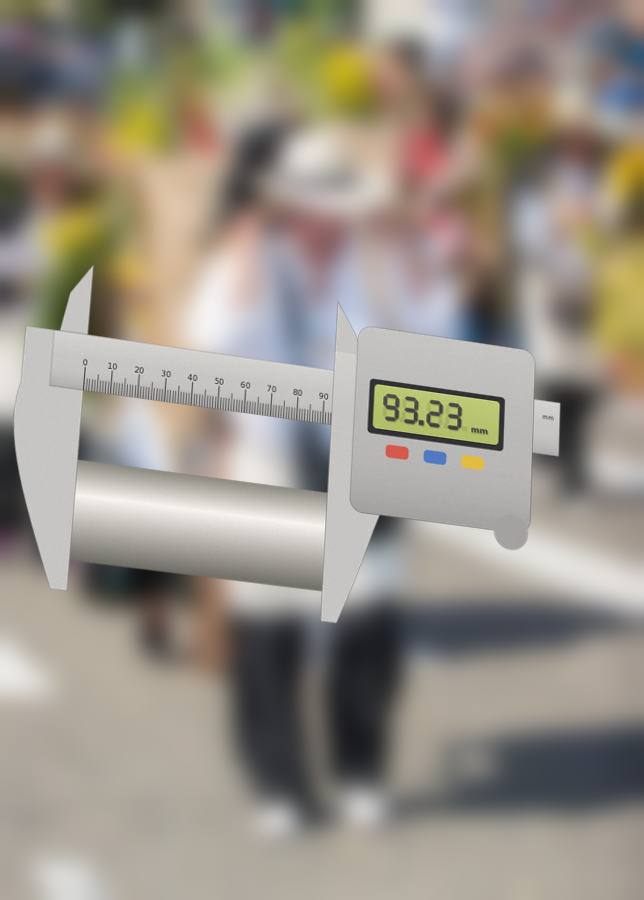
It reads mm 93.23
